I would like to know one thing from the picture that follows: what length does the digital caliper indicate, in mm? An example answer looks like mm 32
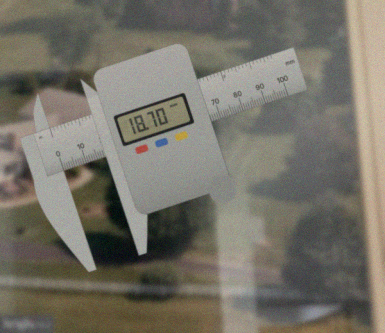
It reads mm 18.70
